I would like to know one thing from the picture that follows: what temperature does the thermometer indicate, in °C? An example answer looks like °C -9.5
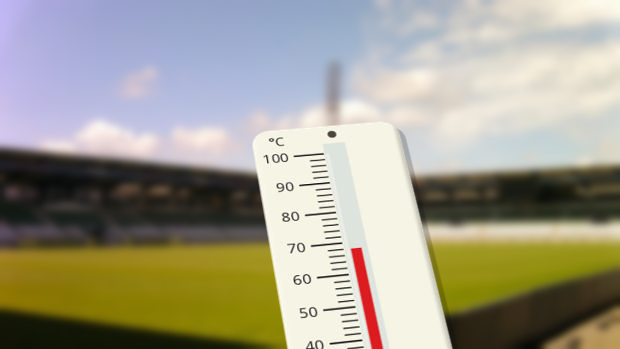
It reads °C 68
